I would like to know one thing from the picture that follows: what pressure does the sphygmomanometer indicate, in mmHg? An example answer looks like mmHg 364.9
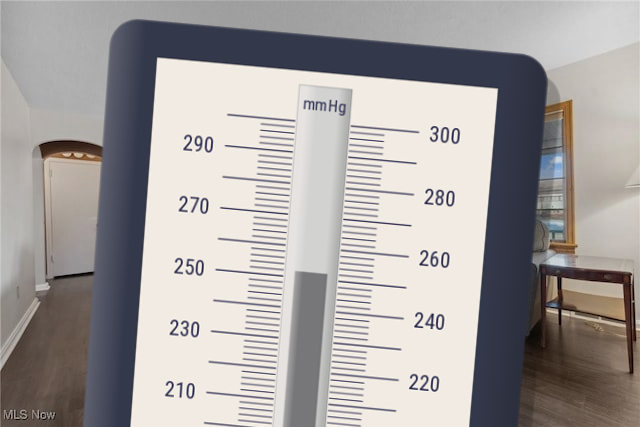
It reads mmHg 252
